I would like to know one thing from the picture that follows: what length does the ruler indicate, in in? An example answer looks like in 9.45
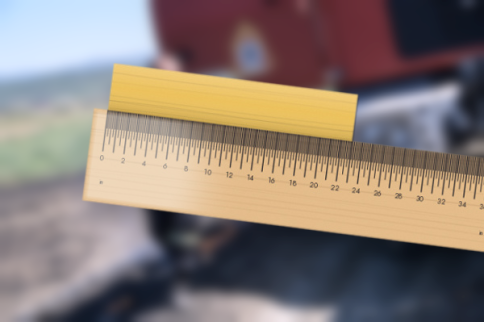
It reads in 23
